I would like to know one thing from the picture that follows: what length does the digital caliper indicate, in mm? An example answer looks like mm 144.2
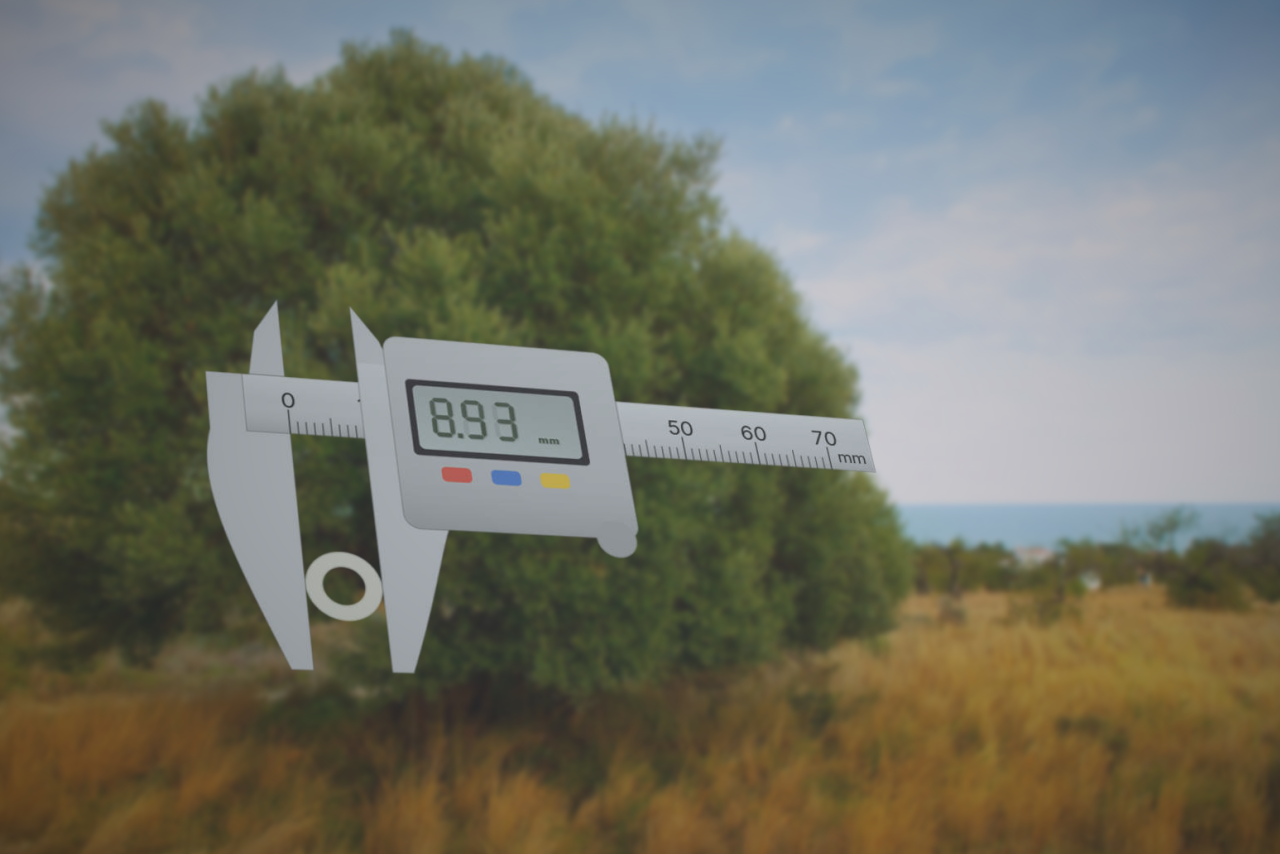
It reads mm 8.93
